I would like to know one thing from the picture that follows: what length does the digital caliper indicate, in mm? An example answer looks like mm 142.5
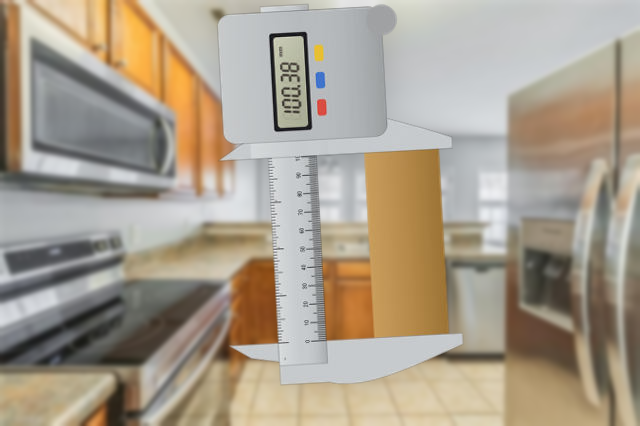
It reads mm 100.38
